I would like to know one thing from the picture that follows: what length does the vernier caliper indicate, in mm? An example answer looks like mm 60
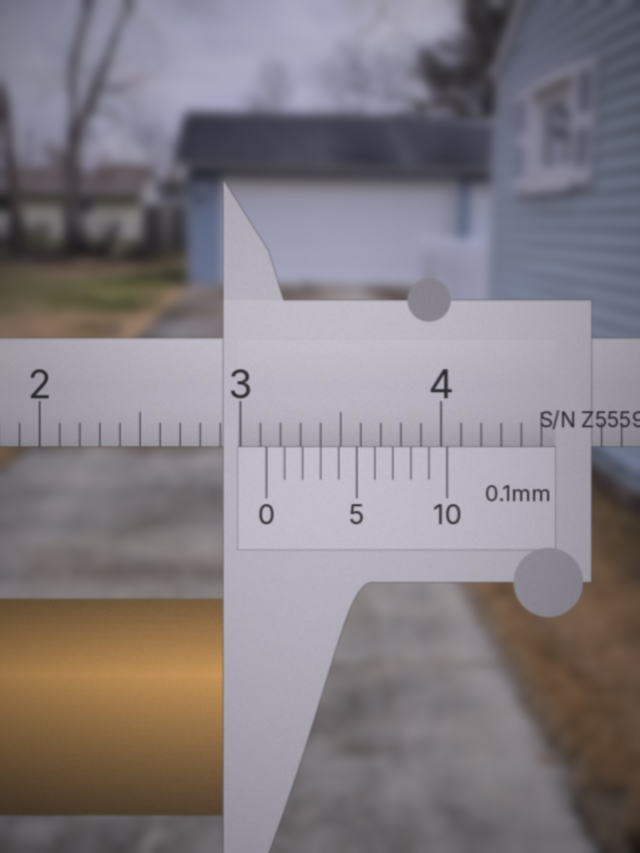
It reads mm 31.3
